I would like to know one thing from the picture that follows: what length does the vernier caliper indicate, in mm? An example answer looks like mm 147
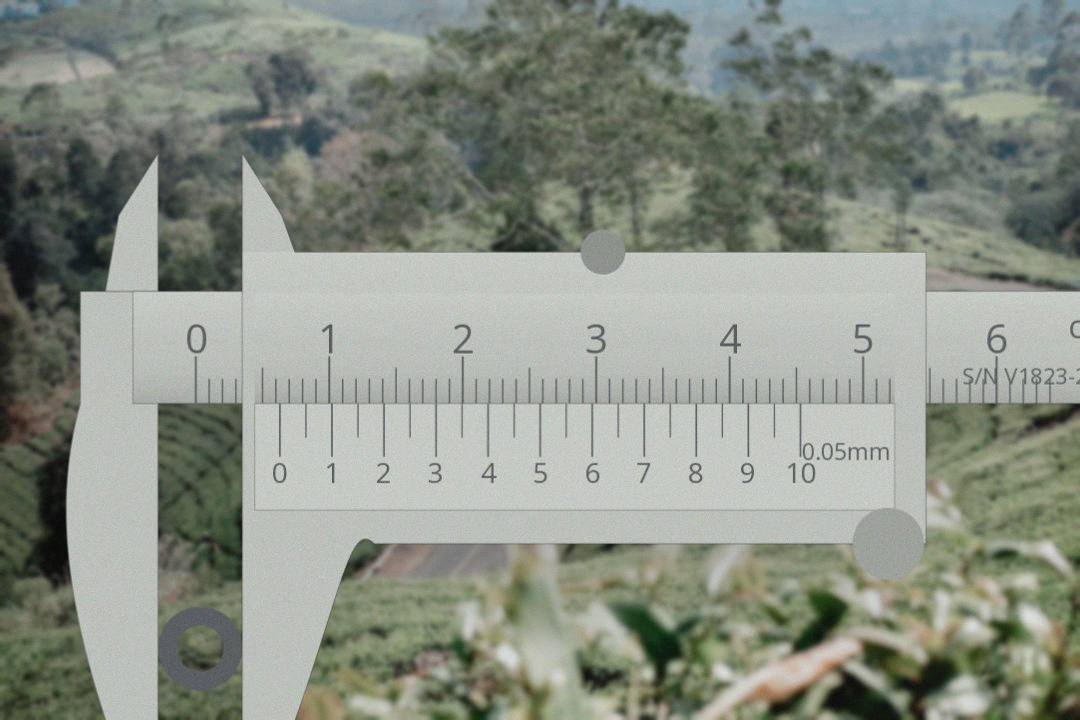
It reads mm 6.3
